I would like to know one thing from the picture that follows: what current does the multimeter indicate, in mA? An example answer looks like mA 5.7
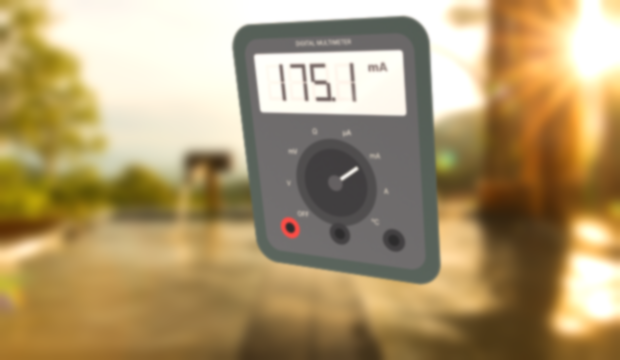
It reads mA 175.1
